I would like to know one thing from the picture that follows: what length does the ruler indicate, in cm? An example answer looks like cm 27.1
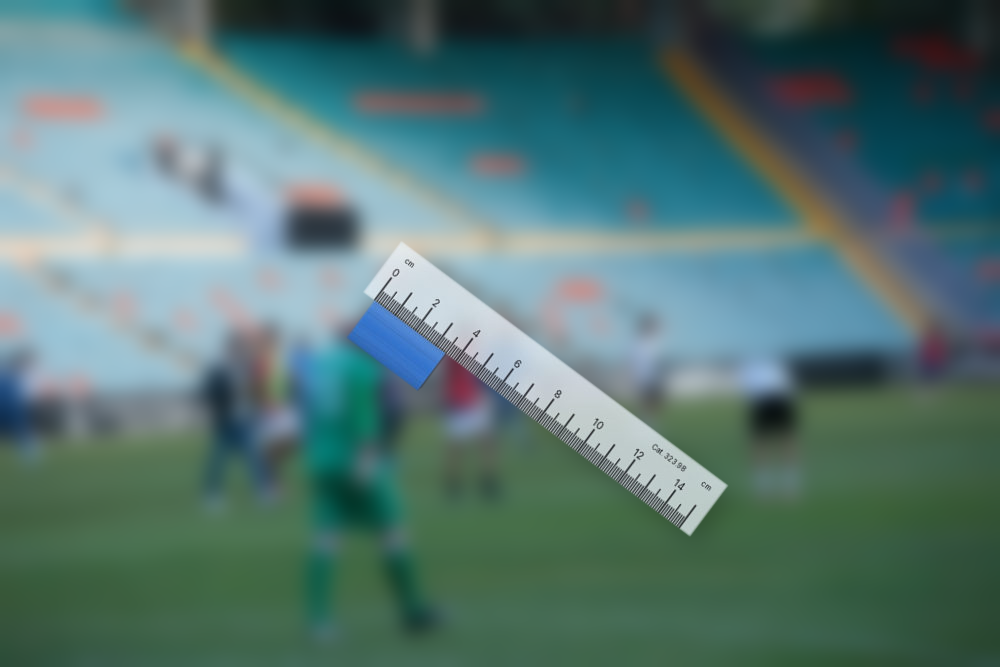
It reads cm 3.5
